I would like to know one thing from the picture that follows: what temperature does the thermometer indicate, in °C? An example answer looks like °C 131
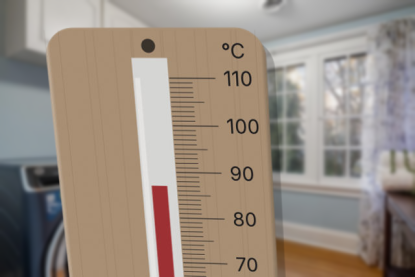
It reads °C 87
